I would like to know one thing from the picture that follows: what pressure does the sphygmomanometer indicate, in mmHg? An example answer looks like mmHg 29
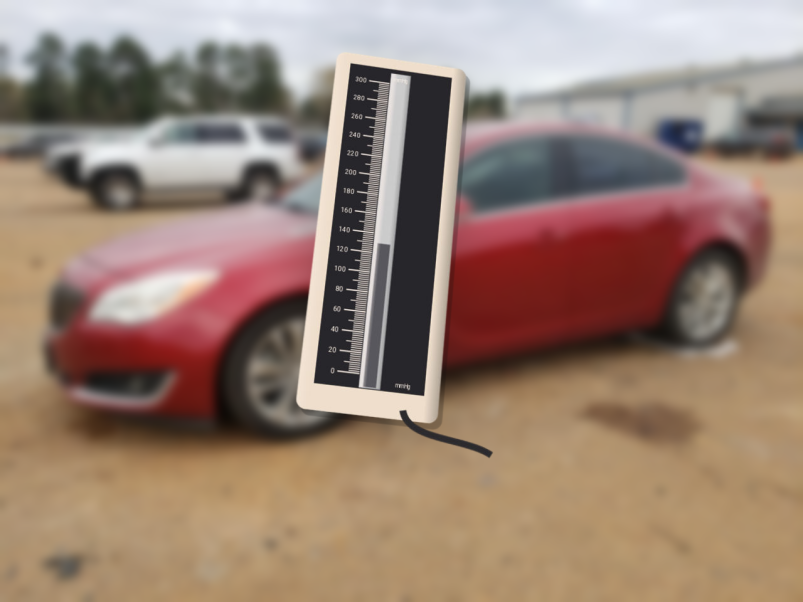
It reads mmHg 130
